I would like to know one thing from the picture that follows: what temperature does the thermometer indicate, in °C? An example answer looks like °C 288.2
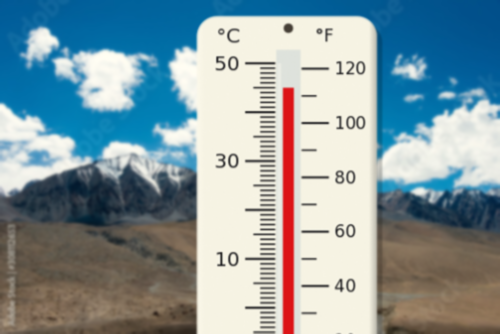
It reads °C 45
